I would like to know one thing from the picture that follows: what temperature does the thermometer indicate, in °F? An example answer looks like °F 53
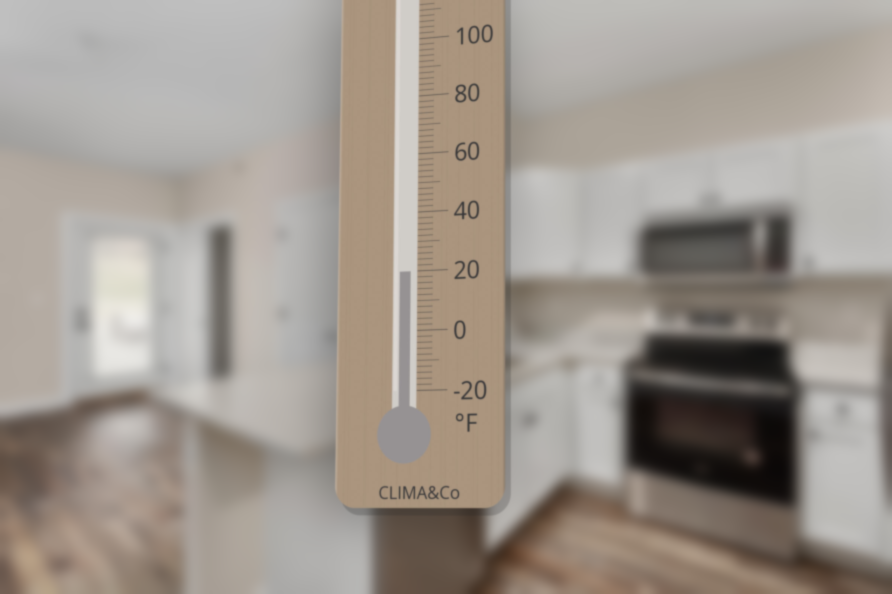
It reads °F 20
